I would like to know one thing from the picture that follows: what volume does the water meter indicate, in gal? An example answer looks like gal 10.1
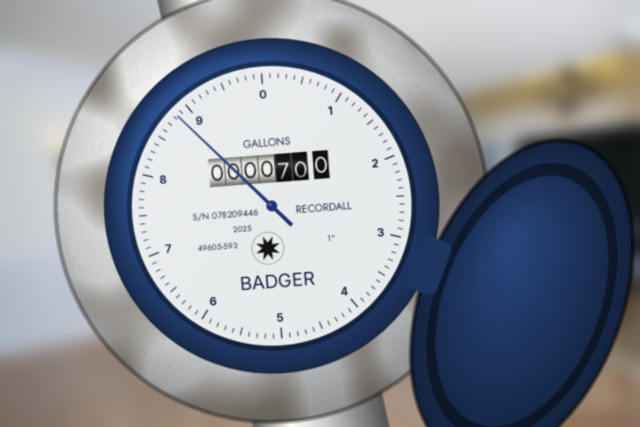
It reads gal 698.8
